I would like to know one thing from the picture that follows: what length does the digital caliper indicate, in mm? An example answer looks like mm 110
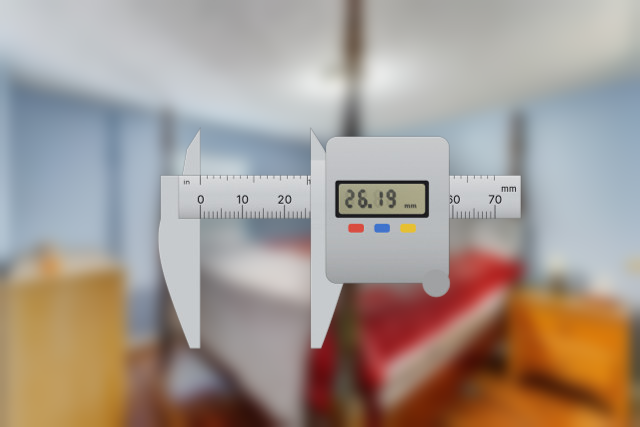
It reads mm 26.19
